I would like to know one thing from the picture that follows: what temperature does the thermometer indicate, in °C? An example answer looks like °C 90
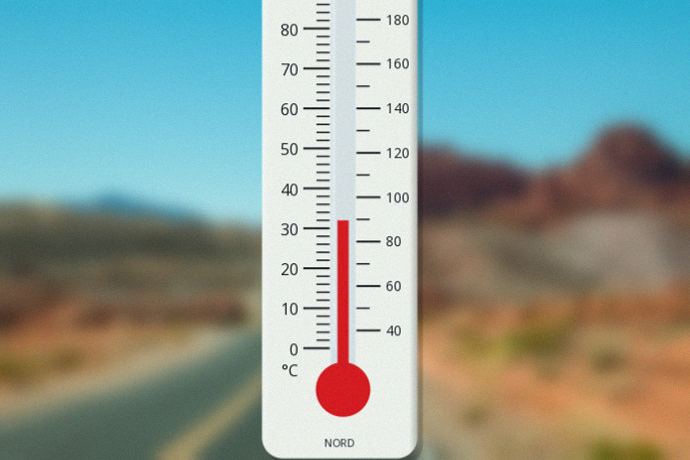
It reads °C 32
